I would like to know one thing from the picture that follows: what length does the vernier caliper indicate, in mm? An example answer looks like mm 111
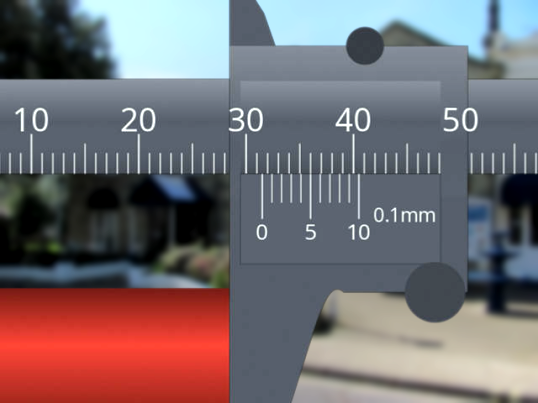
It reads mm 31.5
